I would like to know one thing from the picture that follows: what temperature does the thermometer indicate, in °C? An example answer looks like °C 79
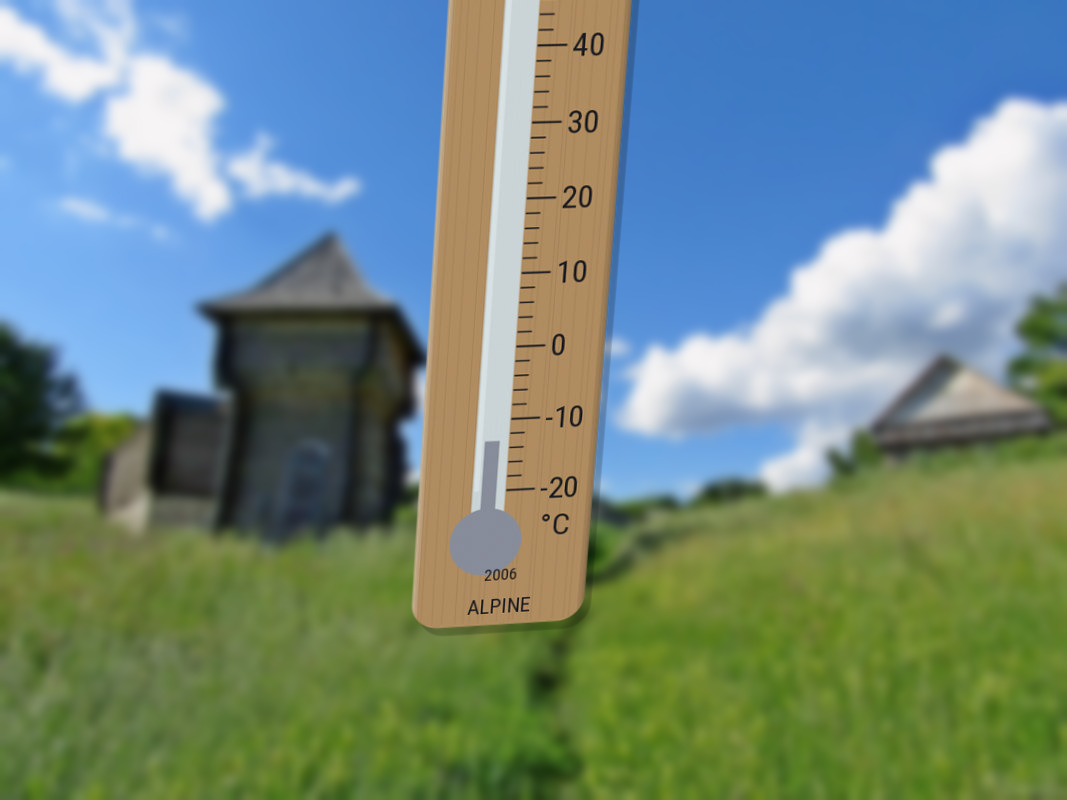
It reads °C -13
